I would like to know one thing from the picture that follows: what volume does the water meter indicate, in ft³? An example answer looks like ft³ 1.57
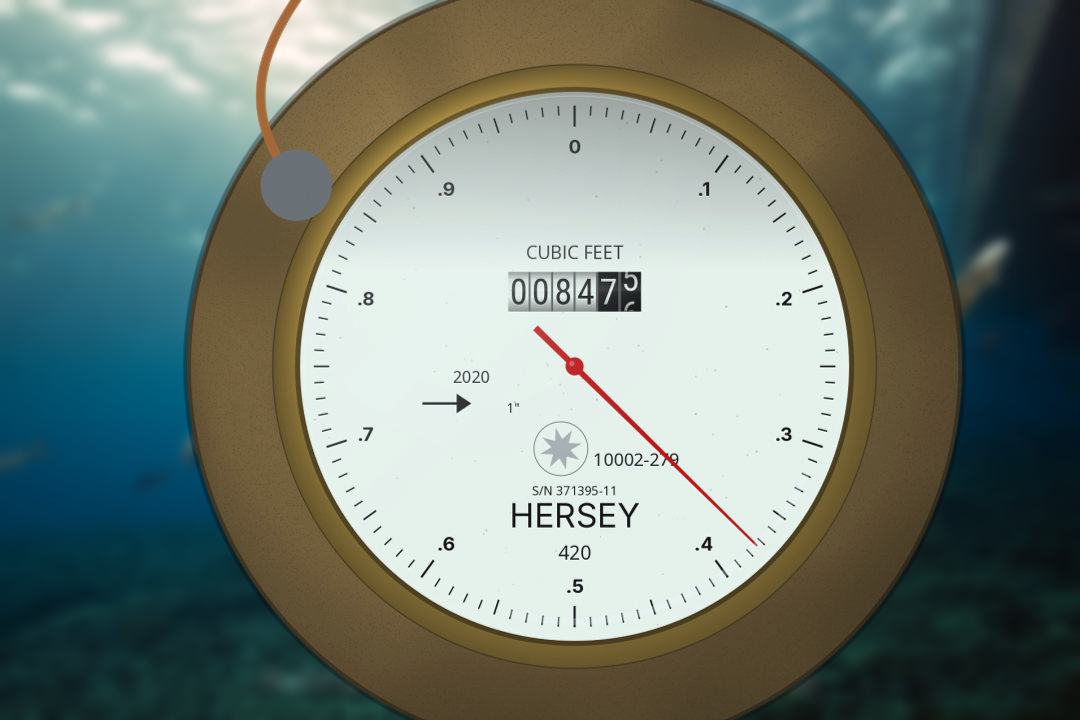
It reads ft³ 8475.37
